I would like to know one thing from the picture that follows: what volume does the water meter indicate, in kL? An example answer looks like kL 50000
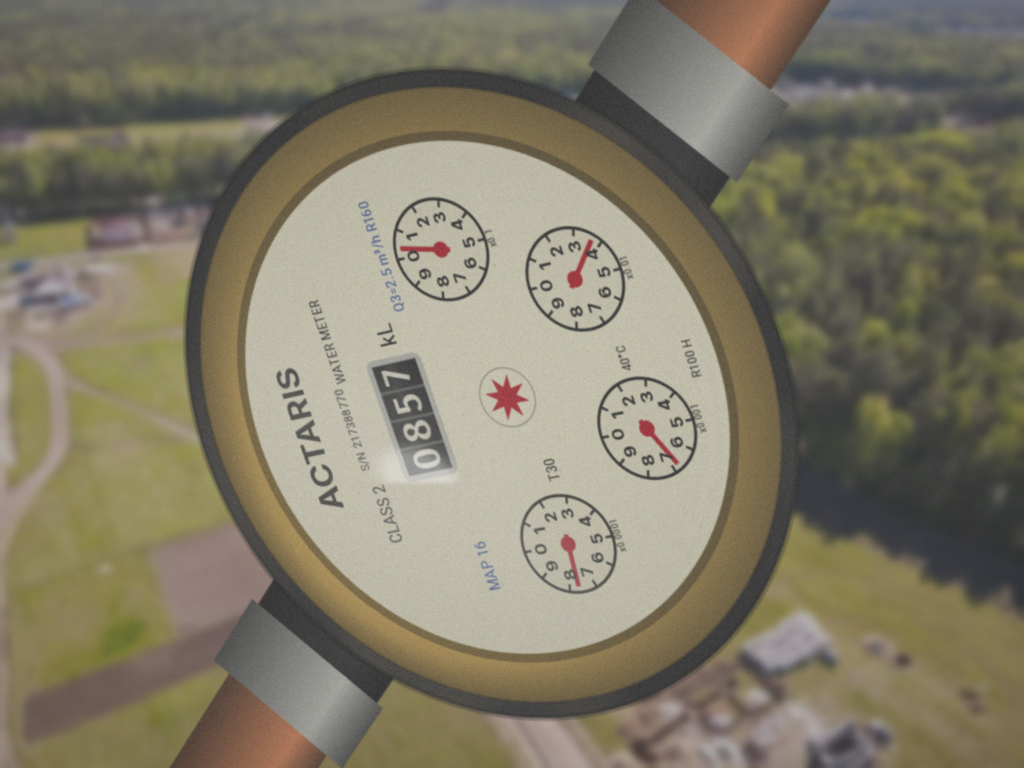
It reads kL 857.0367
